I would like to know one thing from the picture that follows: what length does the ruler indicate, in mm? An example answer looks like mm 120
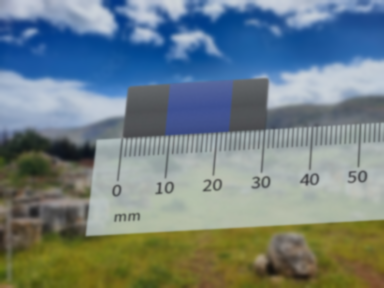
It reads mm 30
